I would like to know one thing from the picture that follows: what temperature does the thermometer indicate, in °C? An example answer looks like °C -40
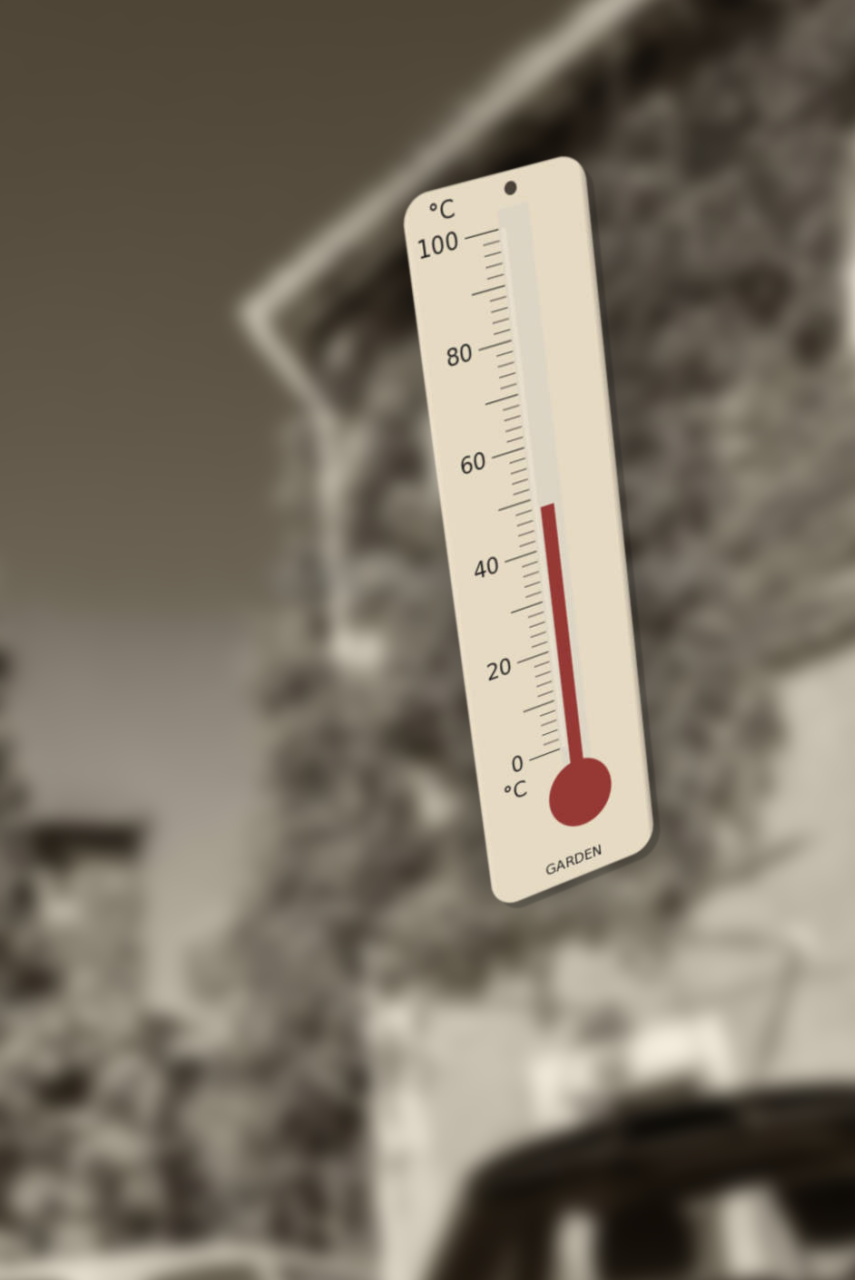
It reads °C 48
